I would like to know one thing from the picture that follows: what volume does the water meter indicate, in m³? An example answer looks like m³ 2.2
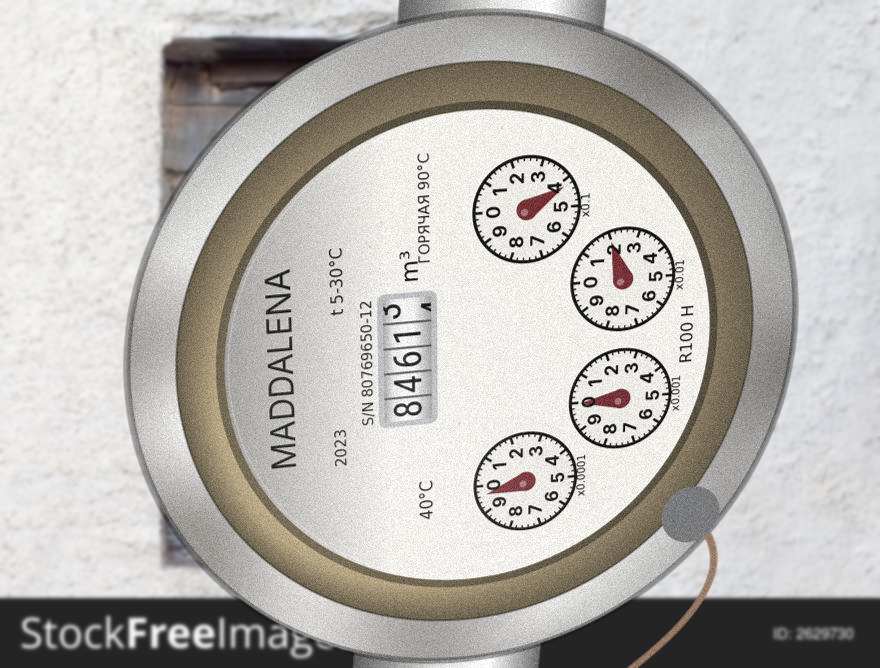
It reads m³ 84613.4199
